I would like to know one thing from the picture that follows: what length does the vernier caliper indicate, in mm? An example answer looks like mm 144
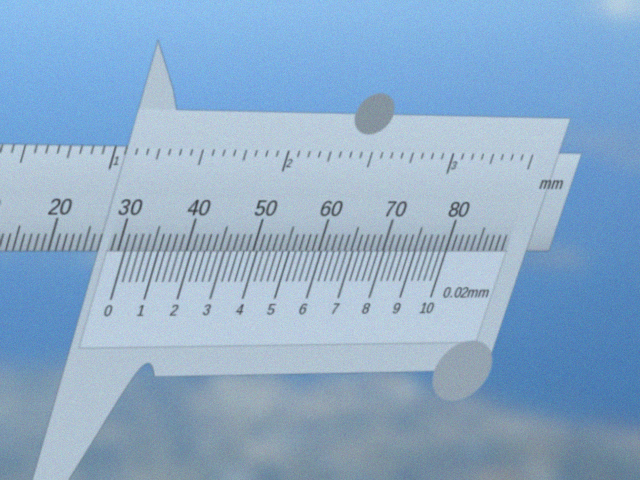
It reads mm 31.0
